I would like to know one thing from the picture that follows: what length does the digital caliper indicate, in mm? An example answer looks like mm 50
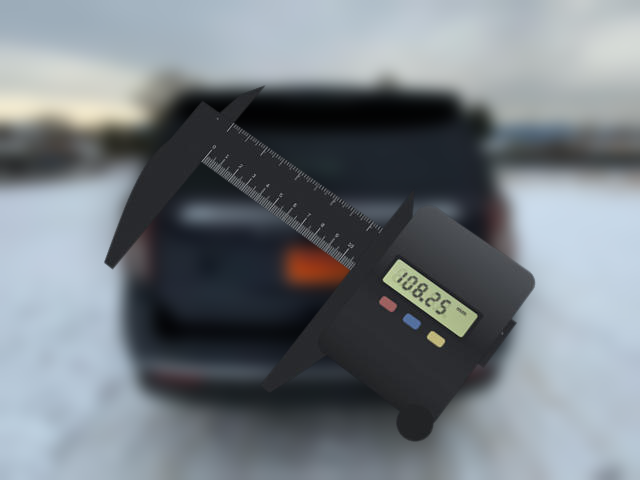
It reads mm 108.25
